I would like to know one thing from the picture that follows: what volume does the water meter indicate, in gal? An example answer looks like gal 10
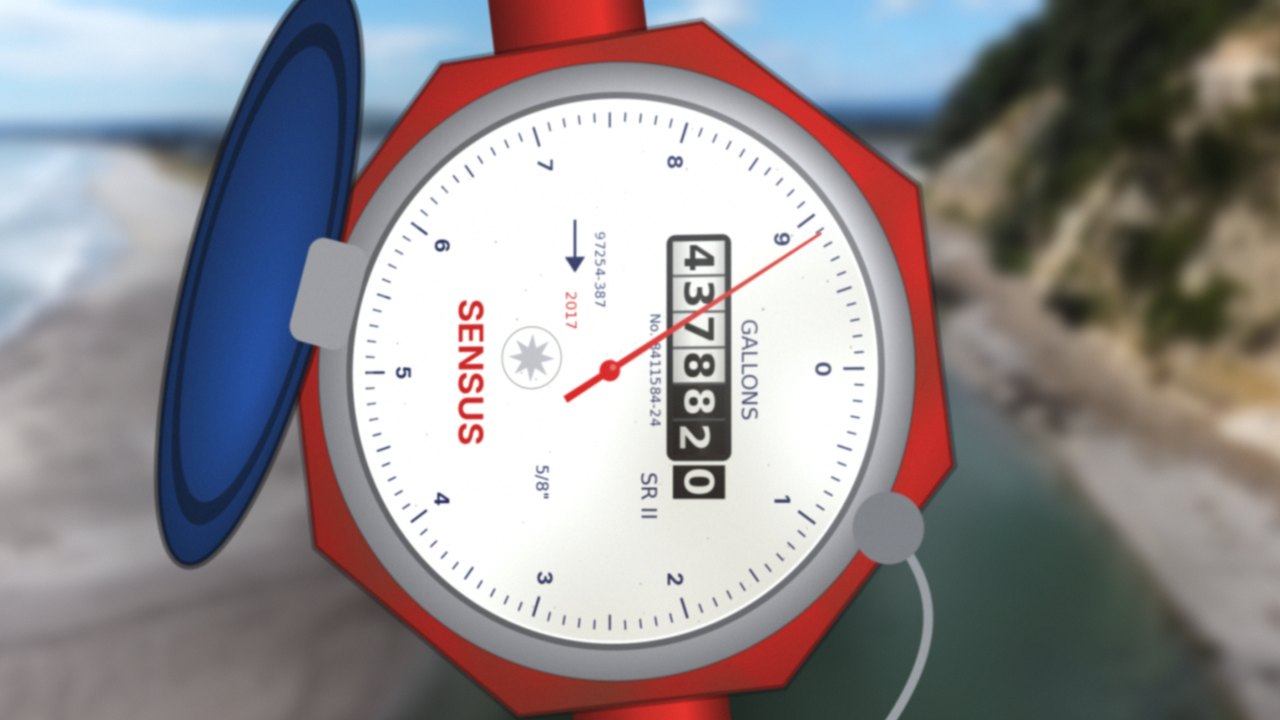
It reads gal 4378819.1
